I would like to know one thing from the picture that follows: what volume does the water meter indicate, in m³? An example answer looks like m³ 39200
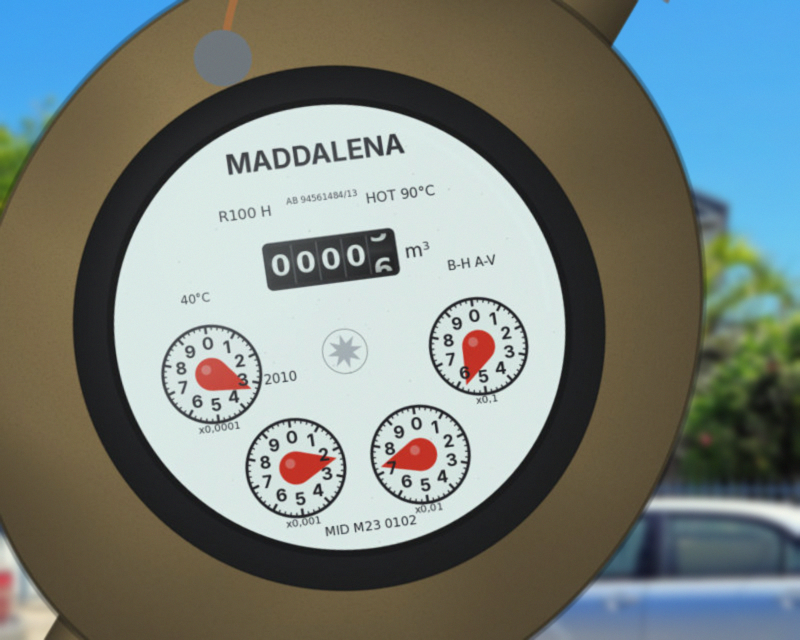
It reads m³ 5.5723
